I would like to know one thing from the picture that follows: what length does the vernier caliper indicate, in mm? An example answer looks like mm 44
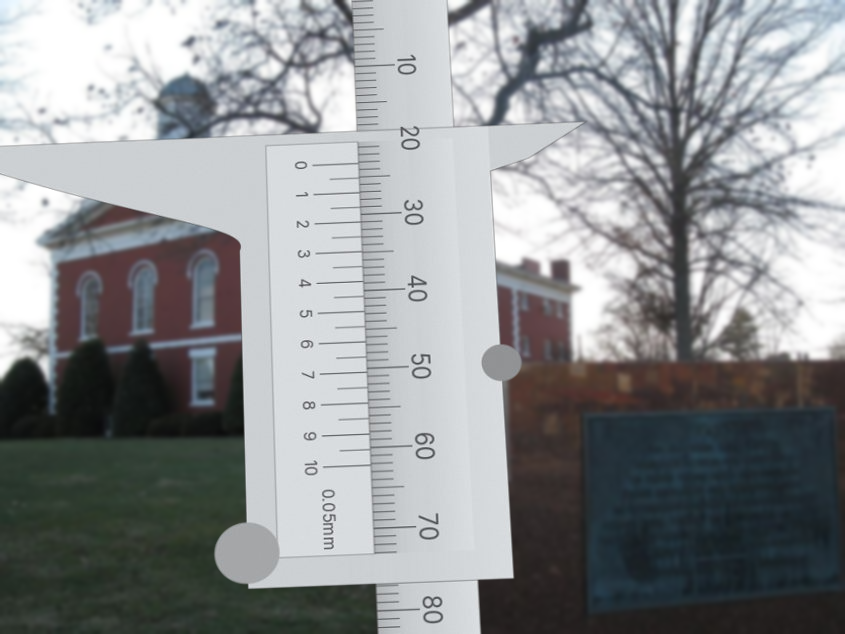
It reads mm 23.2
